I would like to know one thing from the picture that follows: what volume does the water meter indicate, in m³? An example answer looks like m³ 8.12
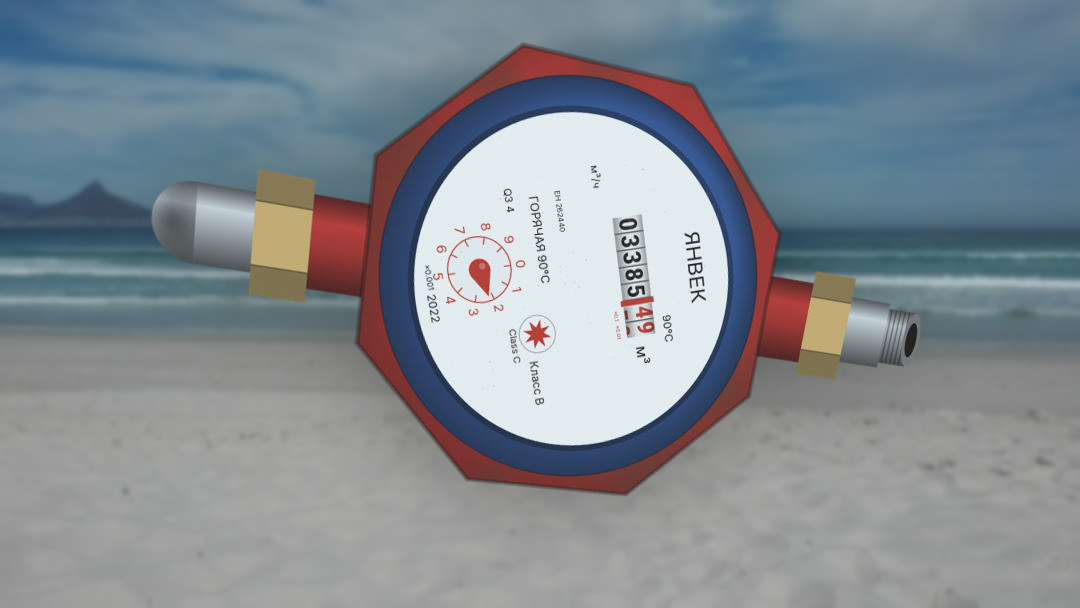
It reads m³ 3385.492
